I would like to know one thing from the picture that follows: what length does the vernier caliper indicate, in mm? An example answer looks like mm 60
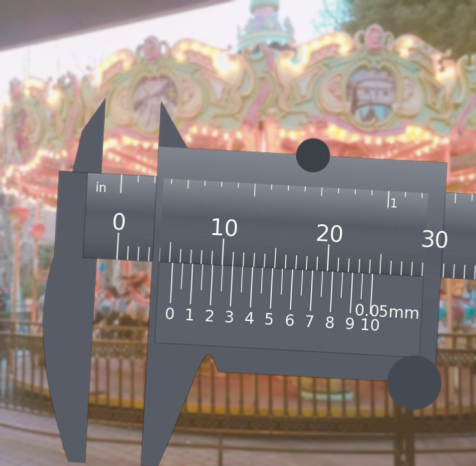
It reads mm 5.3
